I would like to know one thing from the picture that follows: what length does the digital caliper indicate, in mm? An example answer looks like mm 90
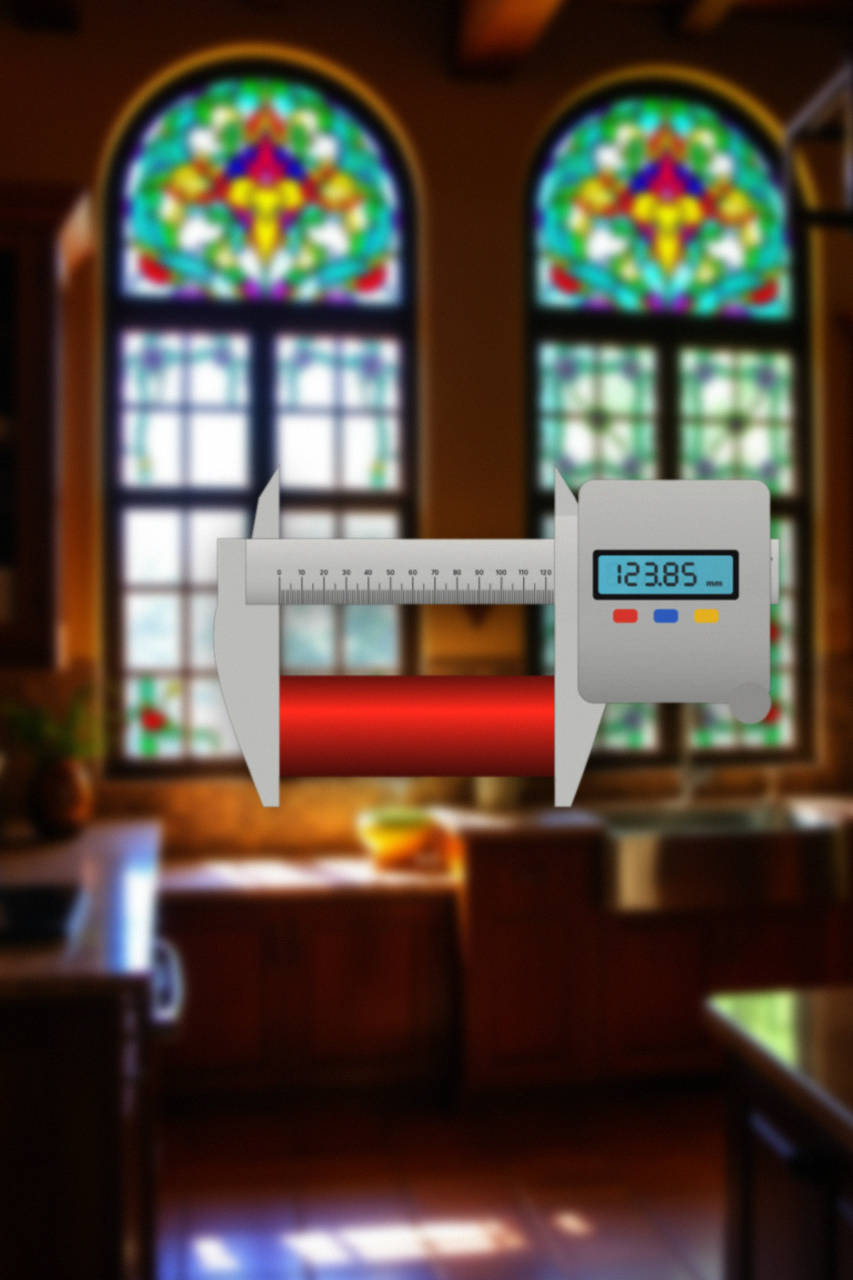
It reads mm 123.85
